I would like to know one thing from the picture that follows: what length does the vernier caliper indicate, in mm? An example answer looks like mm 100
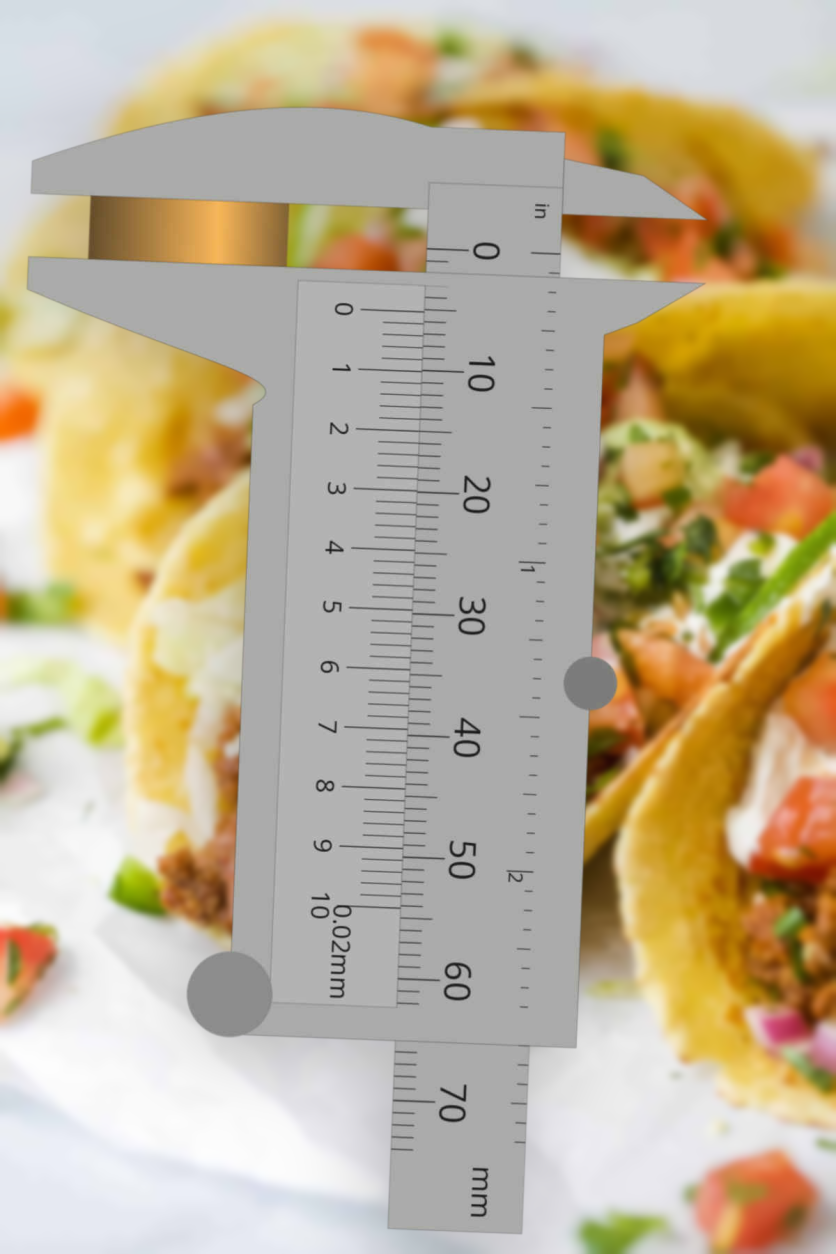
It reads mm 5.2
